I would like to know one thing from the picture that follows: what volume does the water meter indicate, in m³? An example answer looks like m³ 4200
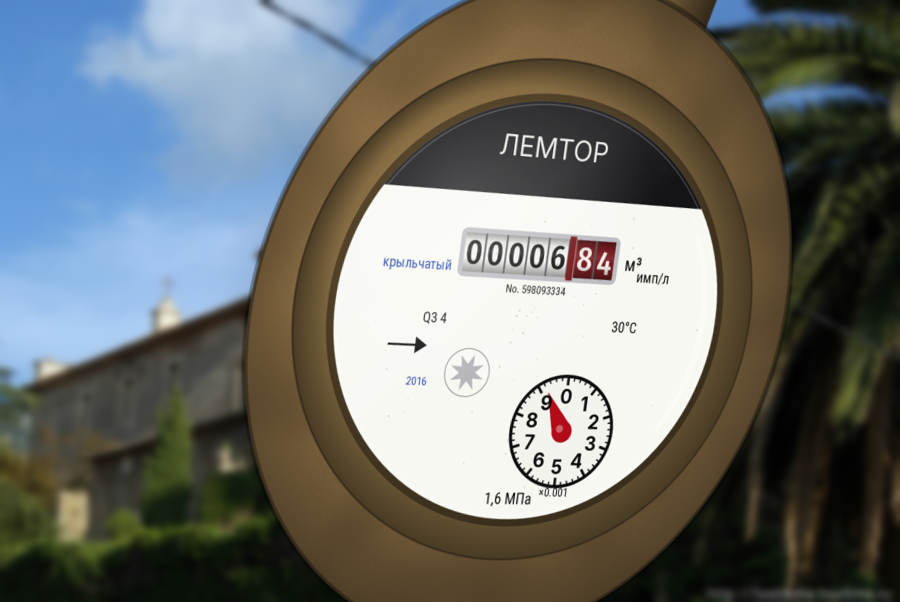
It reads m³ 6.839
